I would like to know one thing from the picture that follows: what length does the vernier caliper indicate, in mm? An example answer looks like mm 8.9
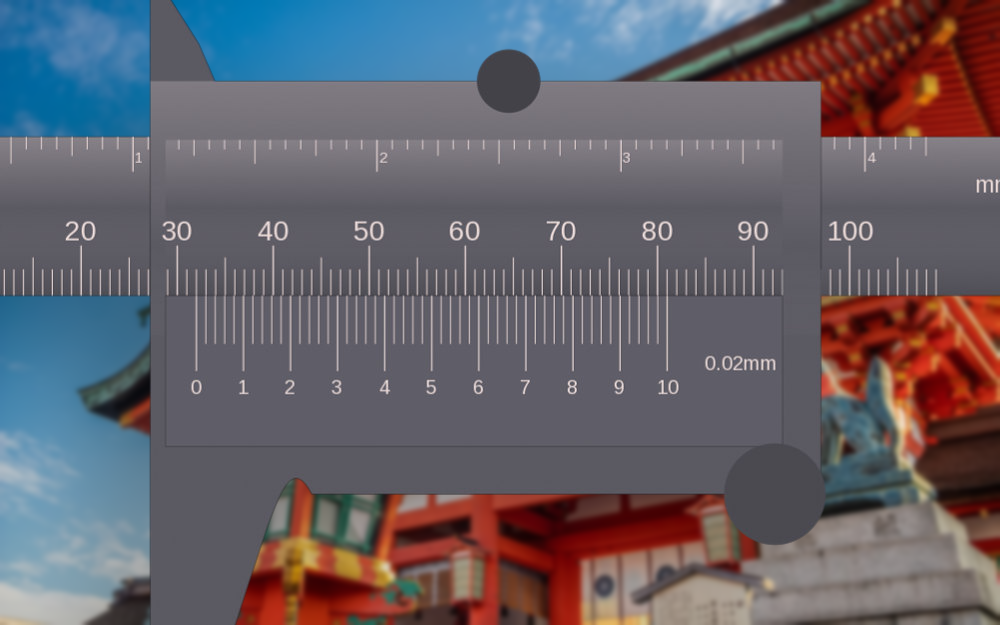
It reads mm 32.0
